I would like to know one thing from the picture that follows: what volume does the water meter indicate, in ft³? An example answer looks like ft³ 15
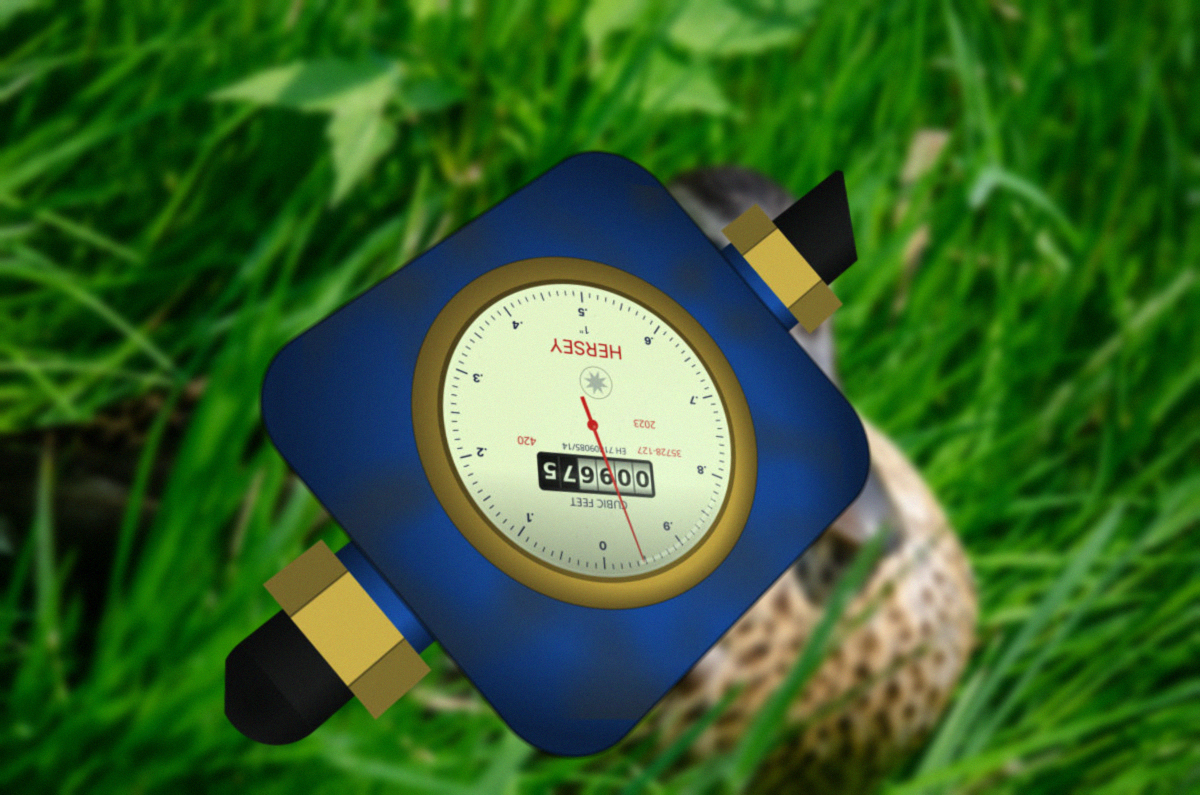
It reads ft³ 9674.95
